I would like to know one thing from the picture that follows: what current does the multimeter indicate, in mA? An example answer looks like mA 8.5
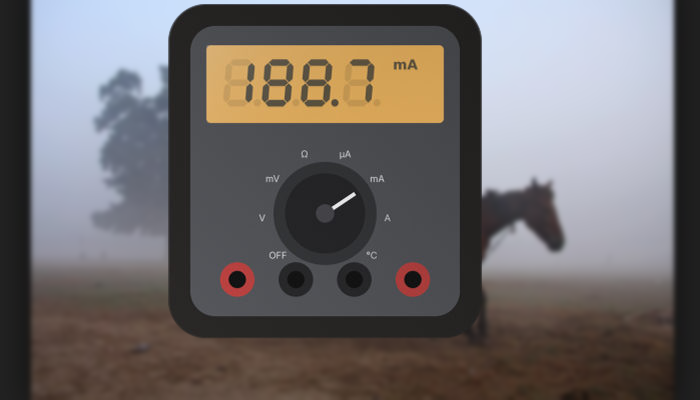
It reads mA 188.7
